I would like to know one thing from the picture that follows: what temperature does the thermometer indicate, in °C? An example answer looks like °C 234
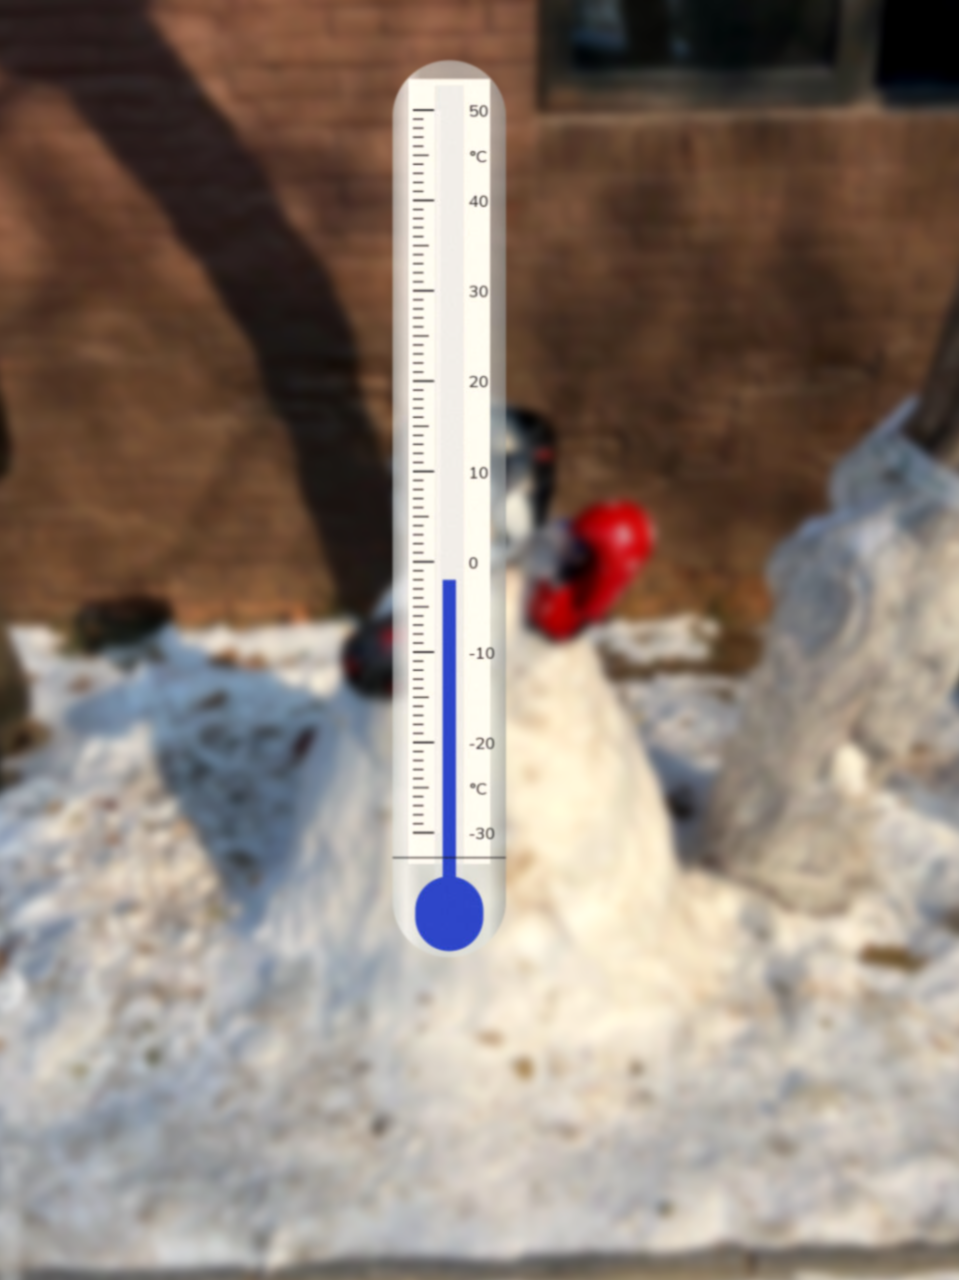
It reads °C -2
